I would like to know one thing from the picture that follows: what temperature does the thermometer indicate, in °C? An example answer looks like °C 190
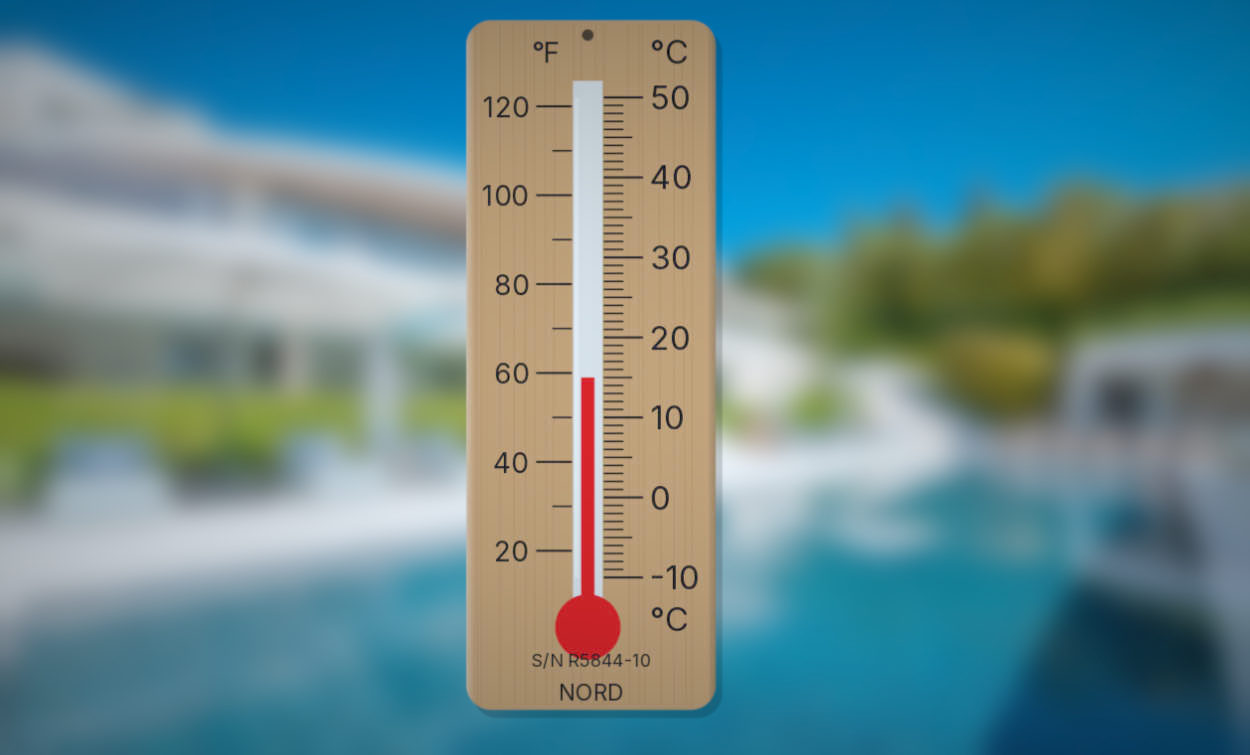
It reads °C 15
